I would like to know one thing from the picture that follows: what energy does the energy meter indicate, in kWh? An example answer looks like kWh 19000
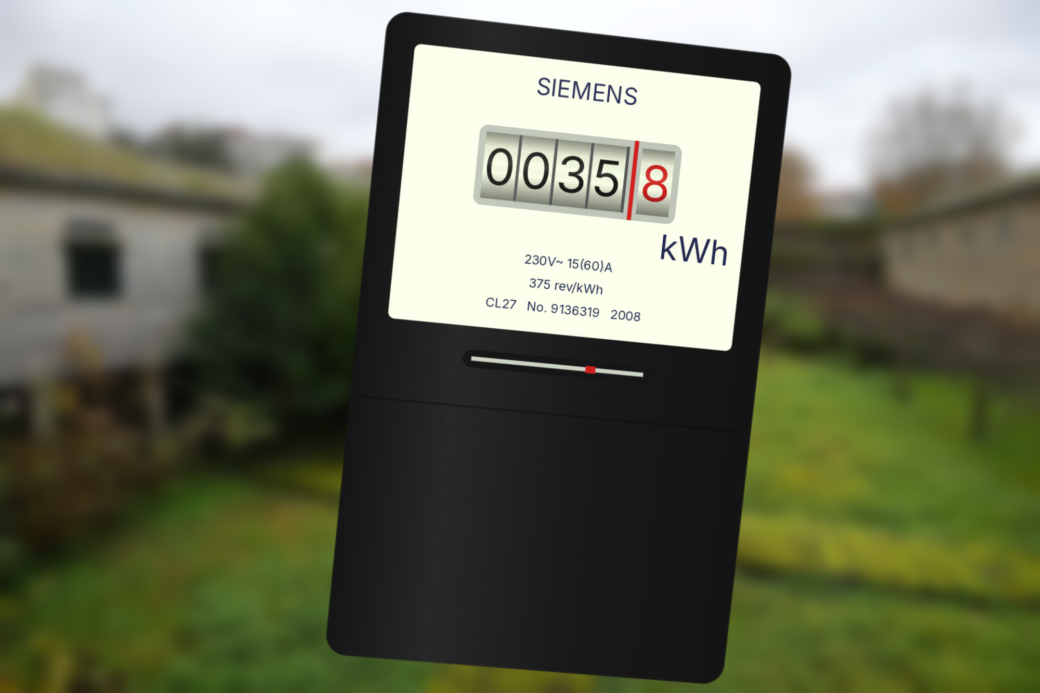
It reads kWh 35.8
